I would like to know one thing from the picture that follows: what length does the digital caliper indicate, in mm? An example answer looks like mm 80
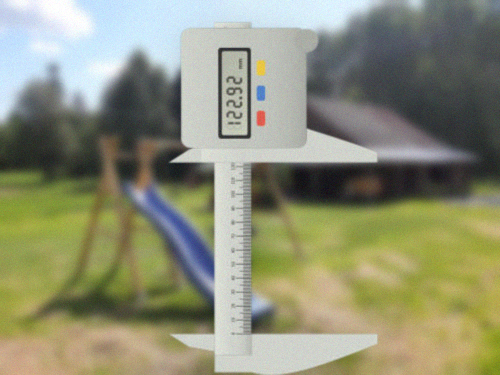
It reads mm 122.92
